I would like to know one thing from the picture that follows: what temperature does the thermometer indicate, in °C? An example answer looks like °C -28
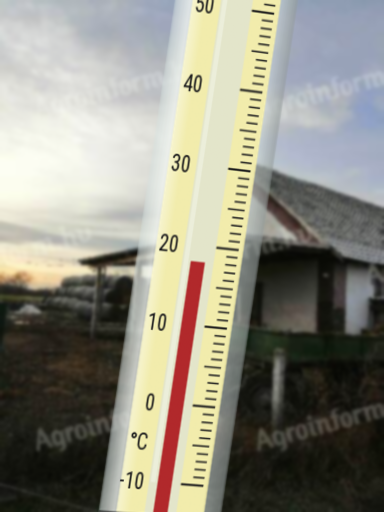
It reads °C 18
